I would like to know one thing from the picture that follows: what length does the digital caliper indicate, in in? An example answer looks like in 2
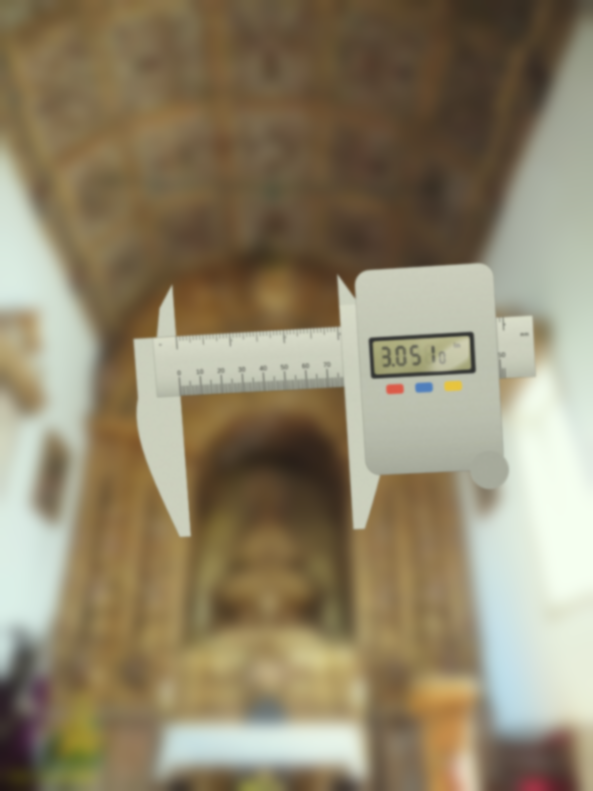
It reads in 3.0510
